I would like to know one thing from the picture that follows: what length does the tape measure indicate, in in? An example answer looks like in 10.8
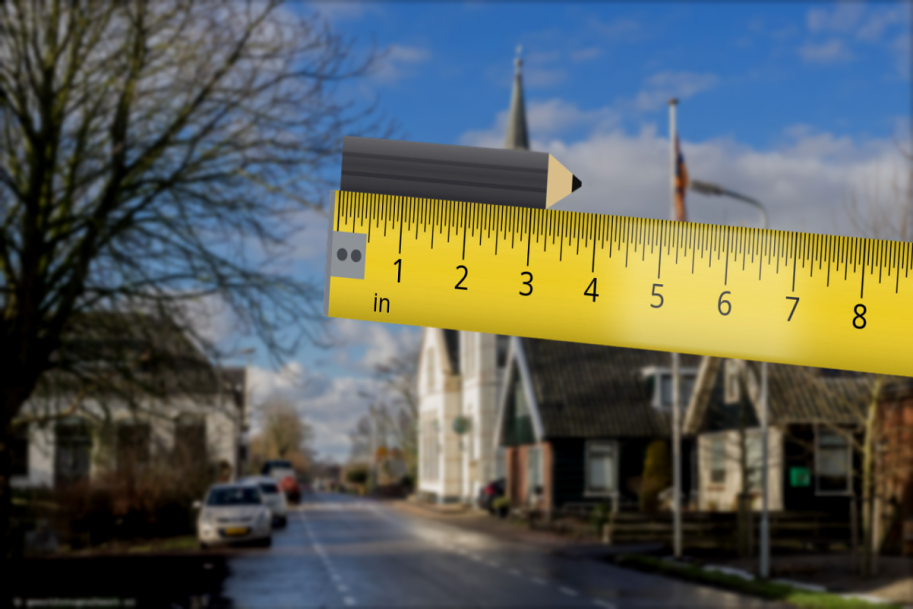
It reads in 3.75
